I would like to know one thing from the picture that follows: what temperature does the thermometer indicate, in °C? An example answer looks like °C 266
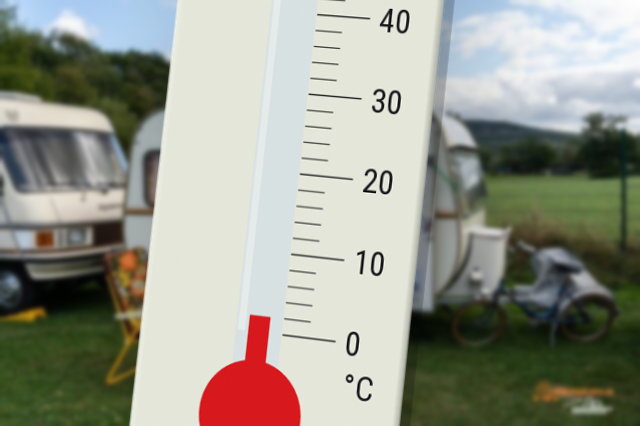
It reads °C 2
